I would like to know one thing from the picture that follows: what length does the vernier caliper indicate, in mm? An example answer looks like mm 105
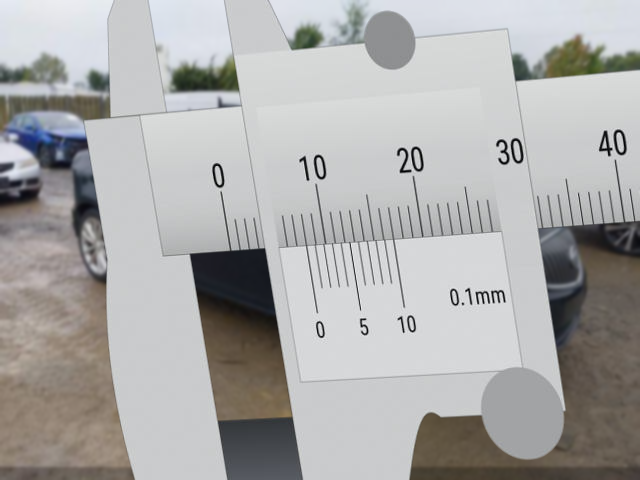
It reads mm 8.0
